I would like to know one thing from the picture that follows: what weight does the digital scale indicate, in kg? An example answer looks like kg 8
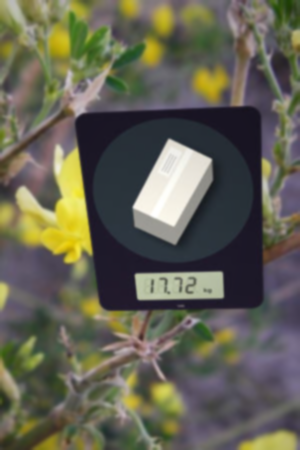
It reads kg 17.72
